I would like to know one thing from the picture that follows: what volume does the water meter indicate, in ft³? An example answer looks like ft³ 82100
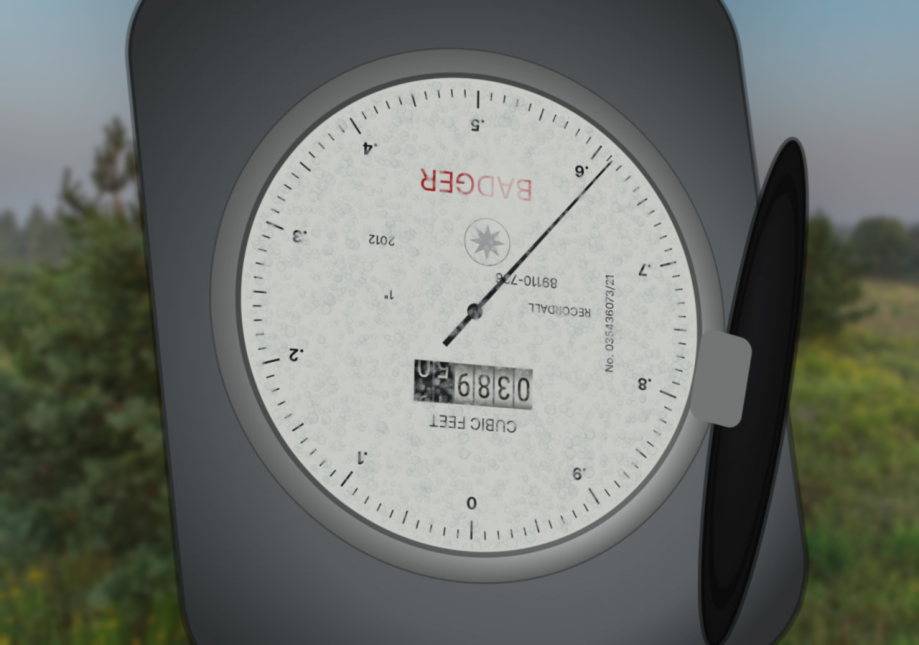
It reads ft³ 38949.61
